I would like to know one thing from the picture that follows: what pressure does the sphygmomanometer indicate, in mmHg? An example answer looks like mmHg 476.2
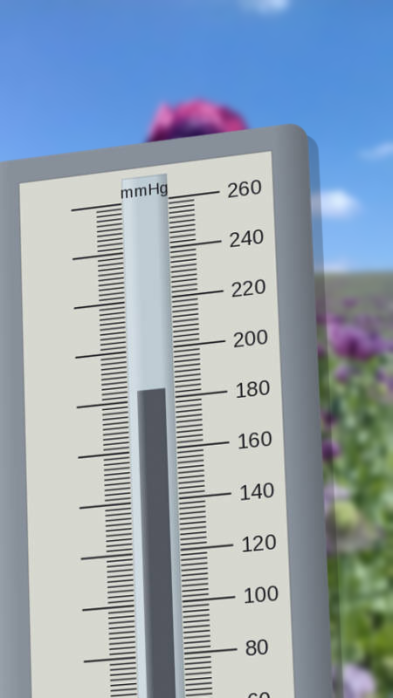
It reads mmHg 184
